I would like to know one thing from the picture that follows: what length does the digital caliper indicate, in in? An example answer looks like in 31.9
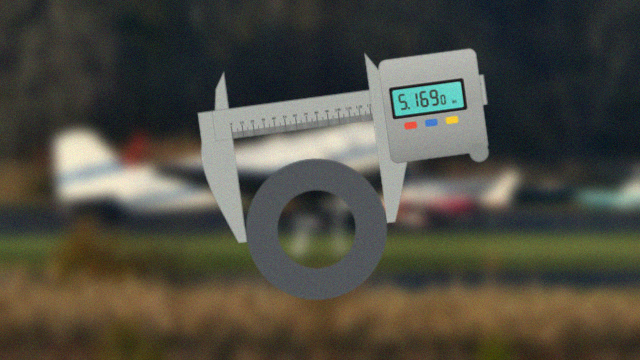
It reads in 5.1690
